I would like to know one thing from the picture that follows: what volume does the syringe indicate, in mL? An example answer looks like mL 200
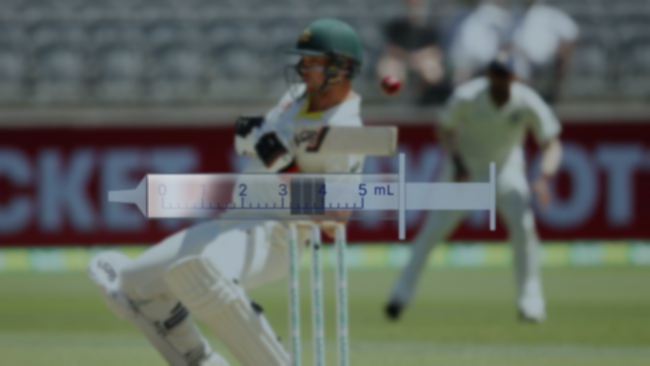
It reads mL 3.2
